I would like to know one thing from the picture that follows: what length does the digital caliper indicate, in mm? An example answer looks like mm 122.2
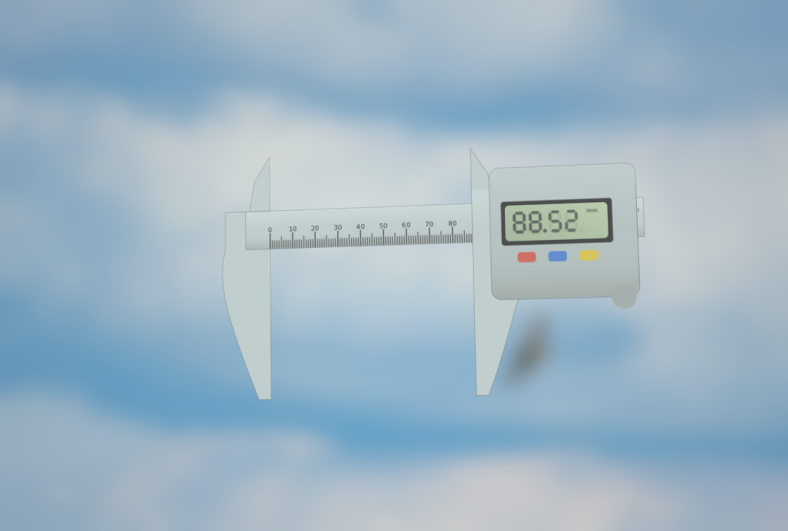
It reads mm 88.52
